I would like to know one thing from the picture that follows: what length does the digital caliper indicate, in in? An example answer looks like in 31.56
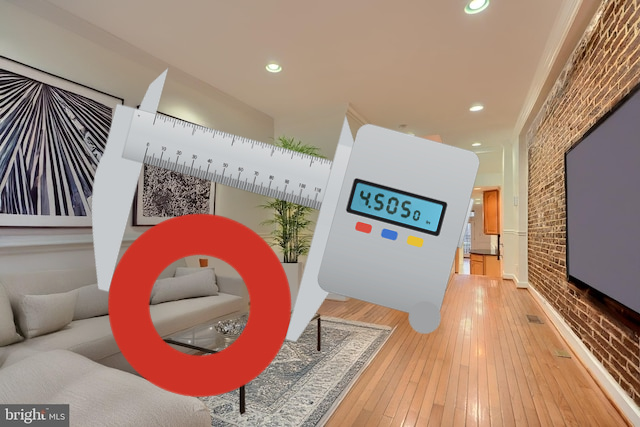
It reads in 4.5050
